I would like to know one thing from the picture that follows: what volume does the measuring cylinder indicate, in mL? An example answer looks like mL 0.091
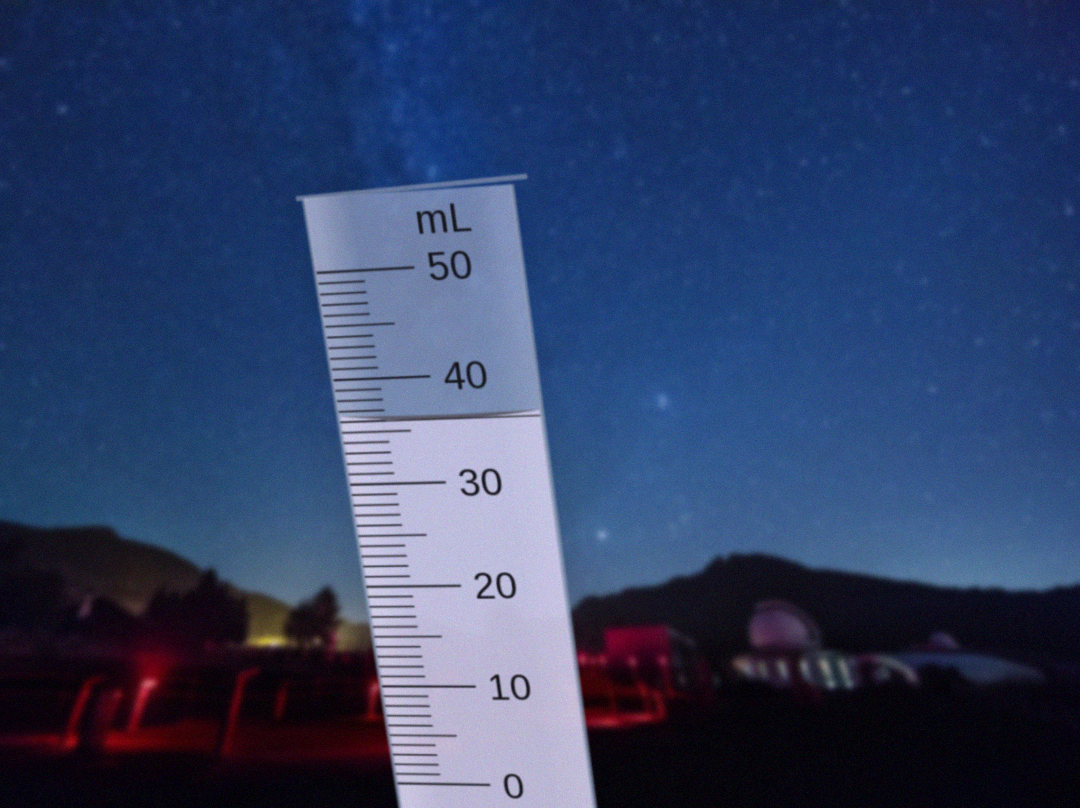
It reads mL 36
